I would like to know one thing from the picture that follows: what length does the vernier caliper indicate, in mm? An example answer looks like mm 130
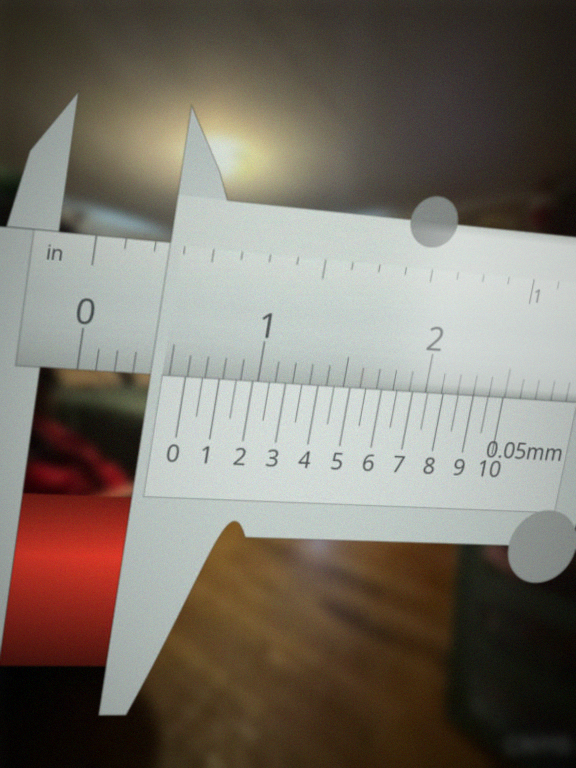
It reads mm 5.9
